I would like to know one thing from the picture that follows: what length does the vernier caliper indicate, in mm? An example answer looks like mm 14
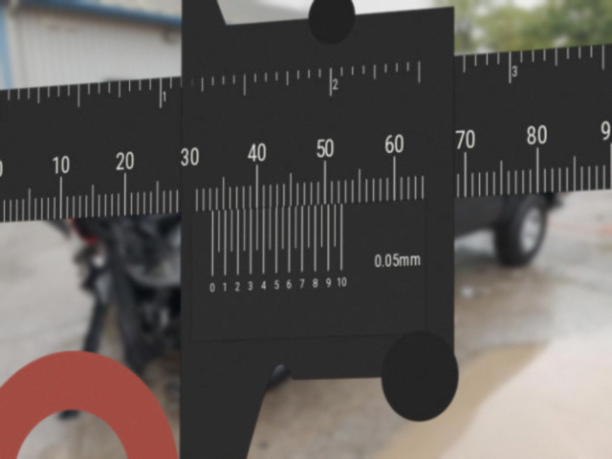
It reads mm 33.4
